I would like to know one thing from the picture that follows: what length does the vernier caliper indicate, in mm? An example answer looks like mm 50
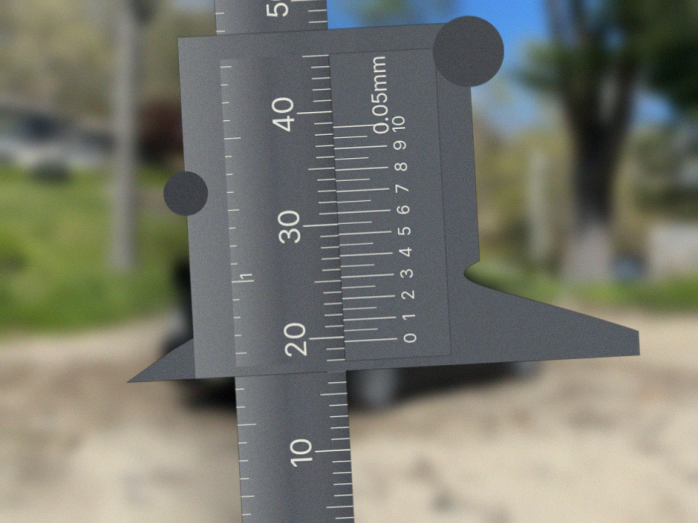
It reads mm 19.6
